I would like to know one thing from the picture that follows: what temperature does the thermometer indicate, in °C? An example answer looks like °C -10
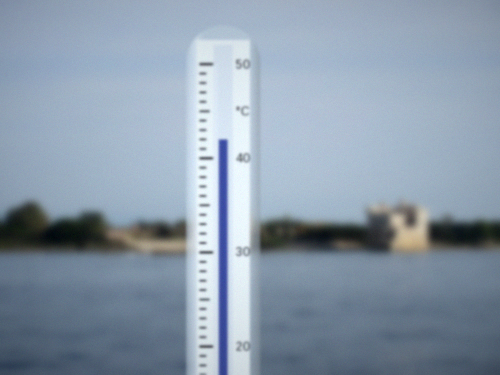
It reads °C 42
